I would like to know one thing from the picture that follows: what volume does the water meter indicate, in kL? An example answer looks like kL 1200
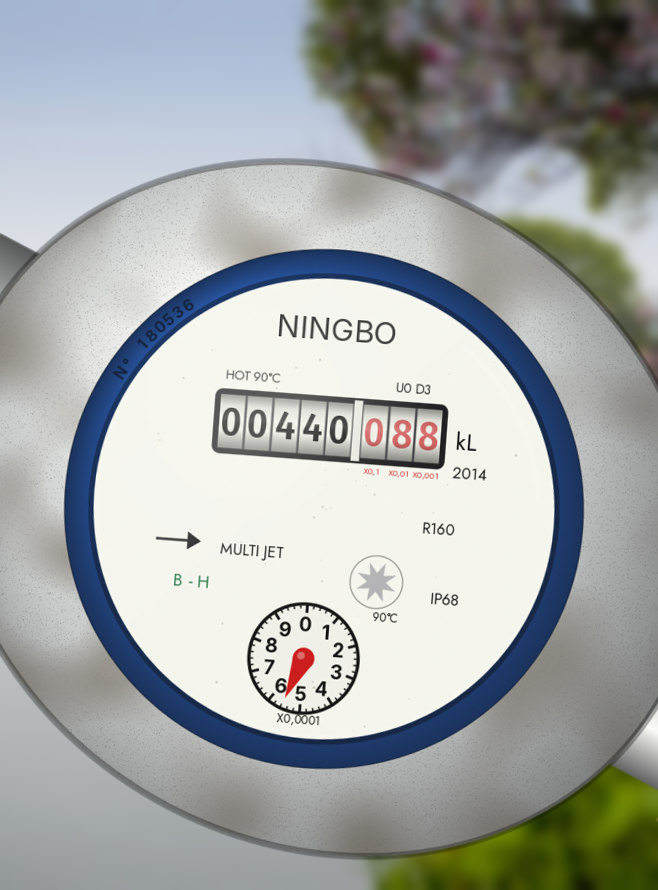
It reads kL 440.0885
